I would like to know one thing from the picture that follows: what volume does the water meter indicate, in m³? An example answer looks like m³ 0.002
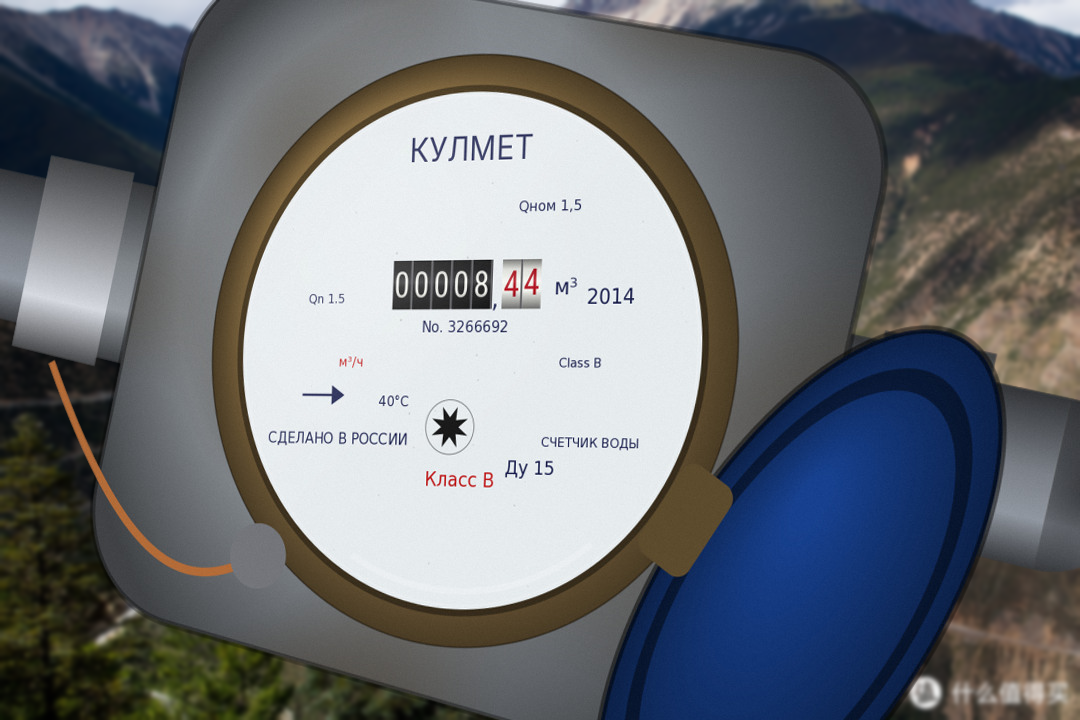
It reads m³ 8.44
